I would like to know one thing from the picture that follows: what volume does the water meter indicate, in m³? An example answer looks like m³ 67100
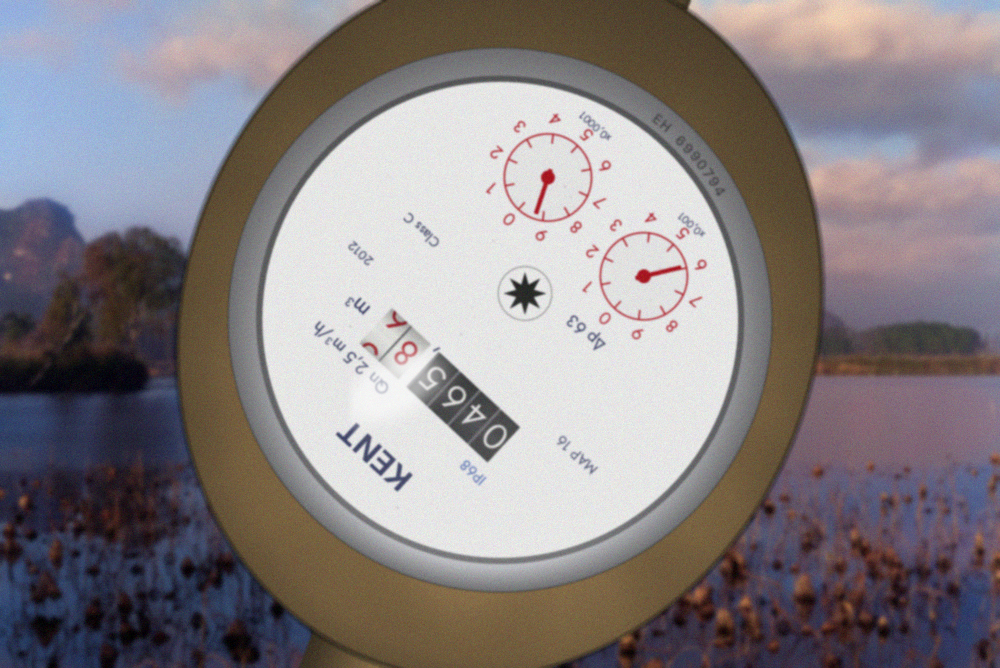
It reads m³ 465.8559
